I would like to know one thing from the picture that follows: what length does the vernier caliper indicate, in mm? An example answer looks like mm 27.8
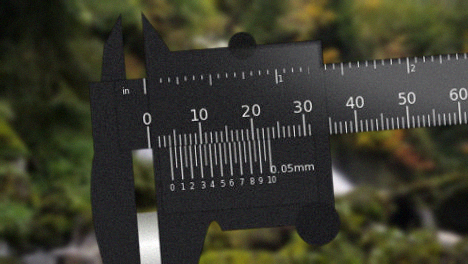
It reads mm 4.0
